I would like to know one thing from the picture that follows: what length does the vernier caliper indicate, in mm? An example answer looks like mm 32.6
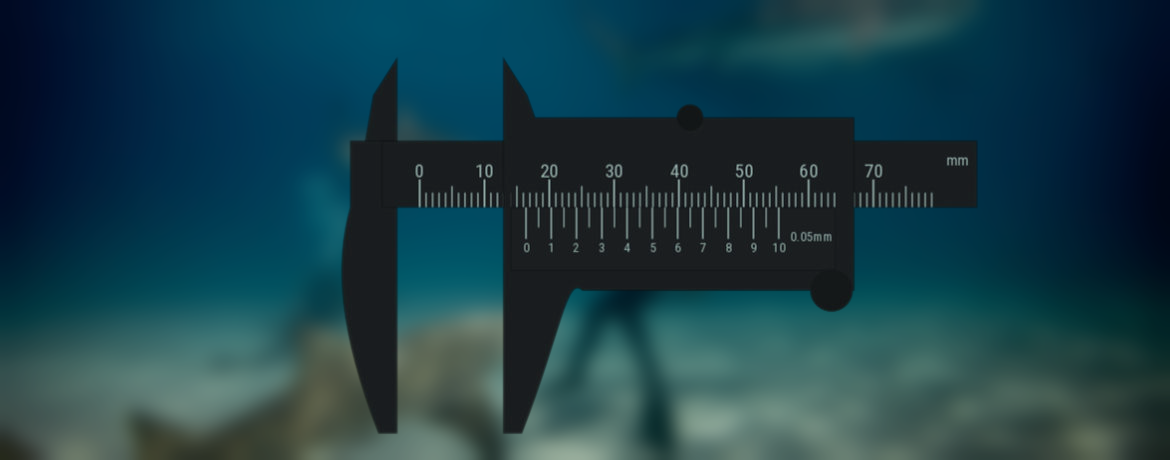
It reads mm 16.4
